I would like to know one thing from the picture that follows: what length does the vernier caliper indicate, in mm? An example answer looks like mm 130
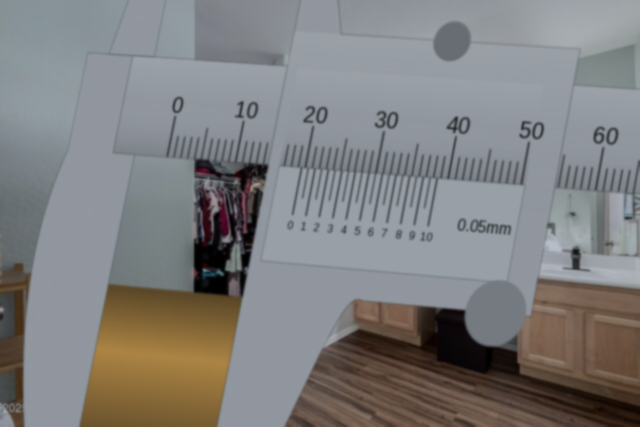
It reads mm 19.5
